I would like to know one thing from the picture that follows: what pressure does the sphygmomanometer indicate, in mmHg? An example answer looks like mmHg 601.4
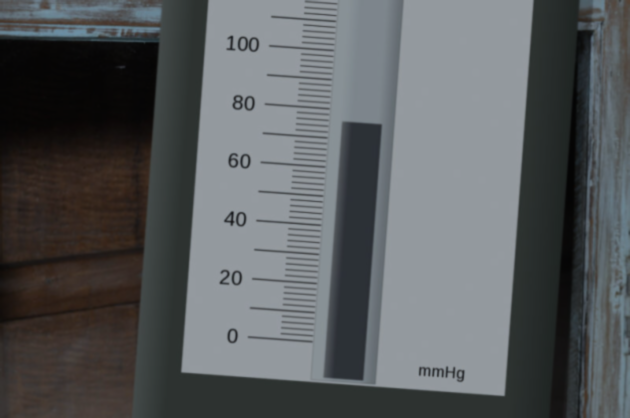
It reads mmHg 76
